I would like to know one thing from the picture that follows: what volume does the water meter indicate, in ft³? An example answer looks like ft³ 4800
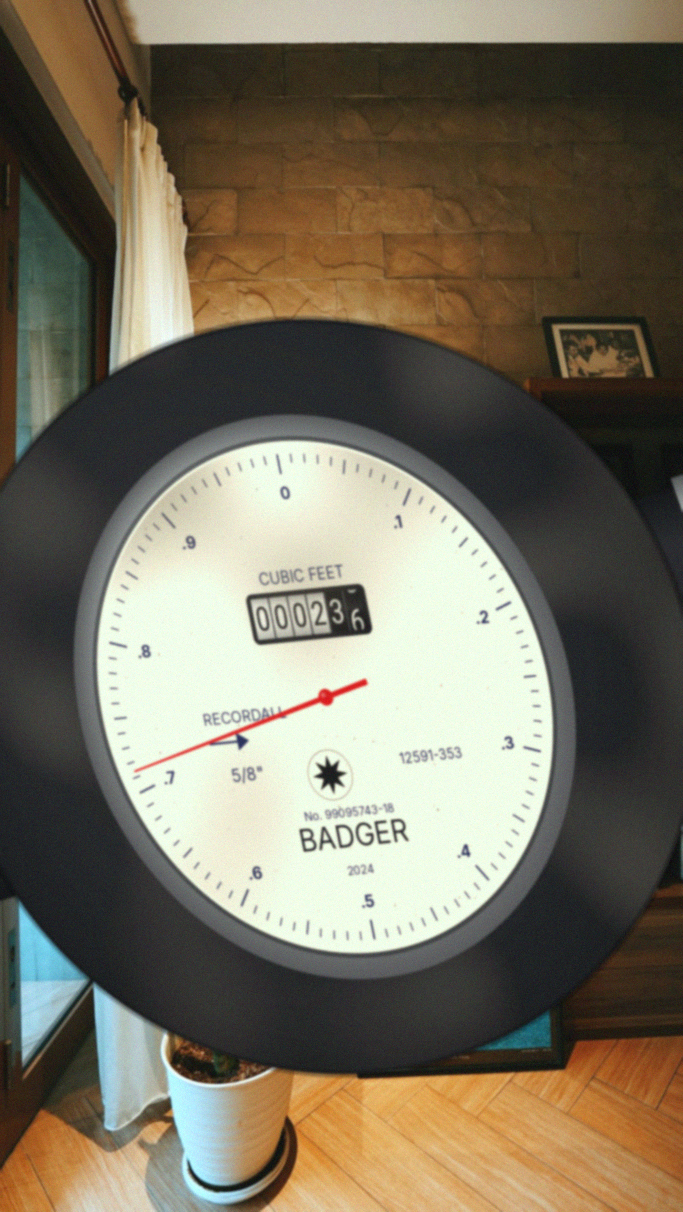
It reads ft³ 235.71
